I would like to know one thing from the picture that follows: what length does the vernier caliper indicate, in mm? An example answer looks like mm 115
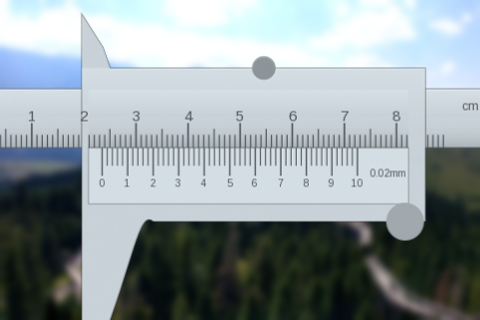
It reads mm 23.5
